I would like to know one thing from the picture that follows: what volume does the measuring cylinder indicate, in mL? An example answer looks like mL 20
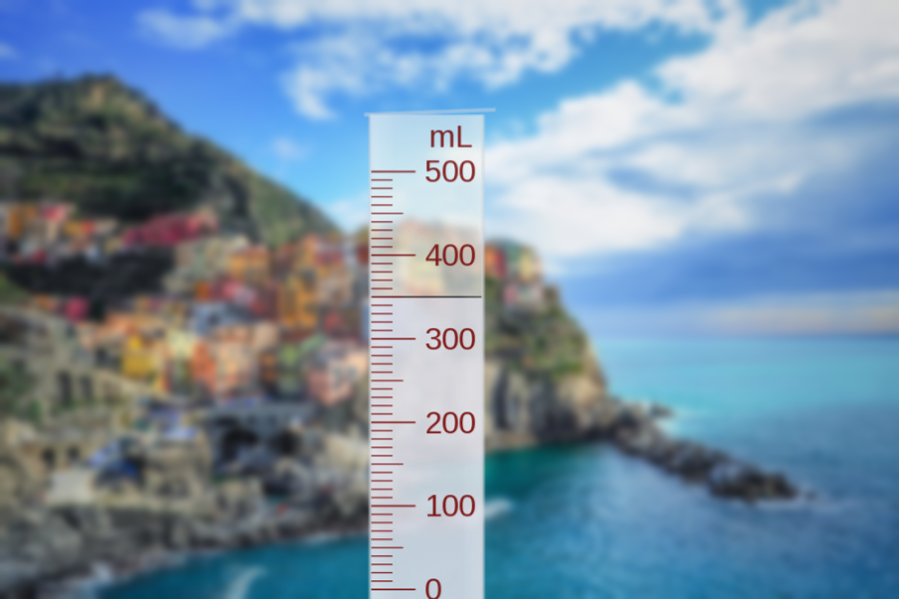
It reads mL 350
